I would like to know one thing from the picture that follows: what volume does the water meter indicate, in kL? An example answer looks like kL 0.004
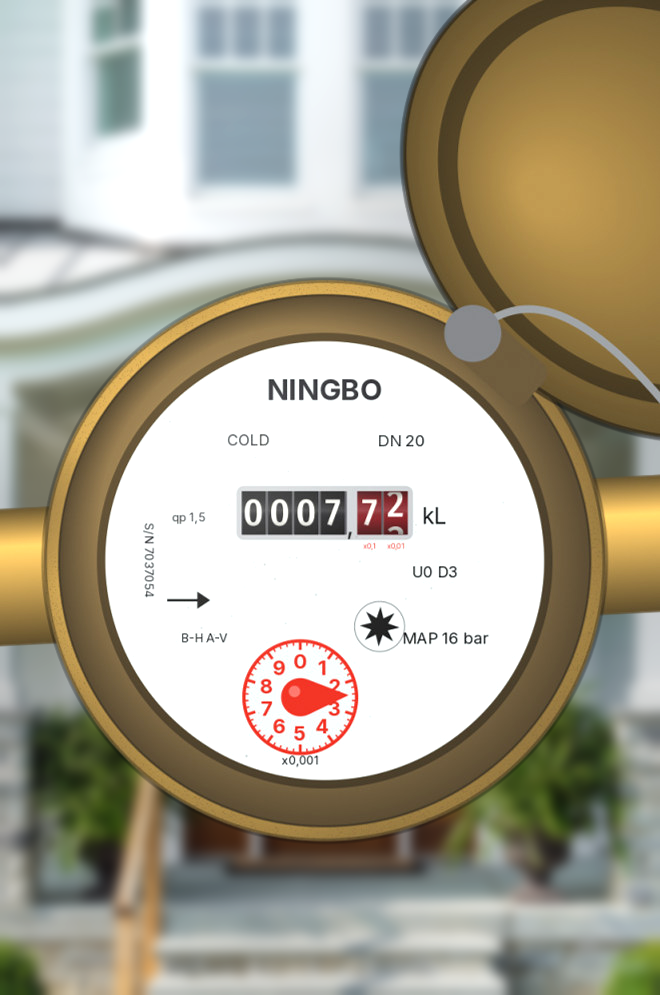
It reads kL 7.722
